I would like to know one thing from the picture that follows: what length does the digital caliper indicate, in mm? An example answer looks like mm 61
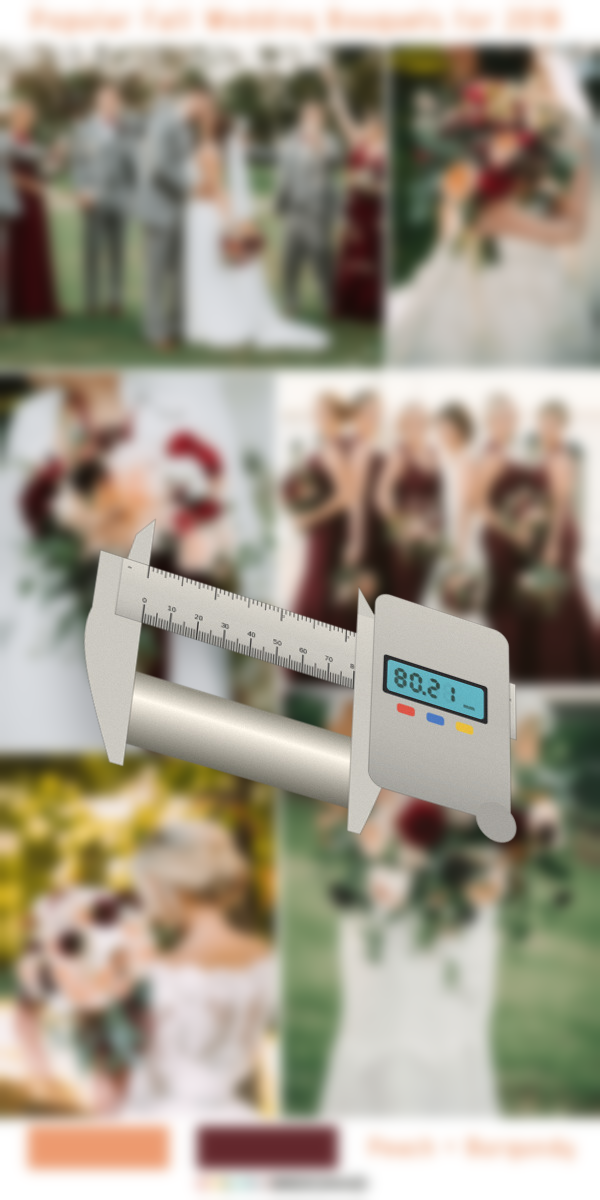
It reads mm 80.21
